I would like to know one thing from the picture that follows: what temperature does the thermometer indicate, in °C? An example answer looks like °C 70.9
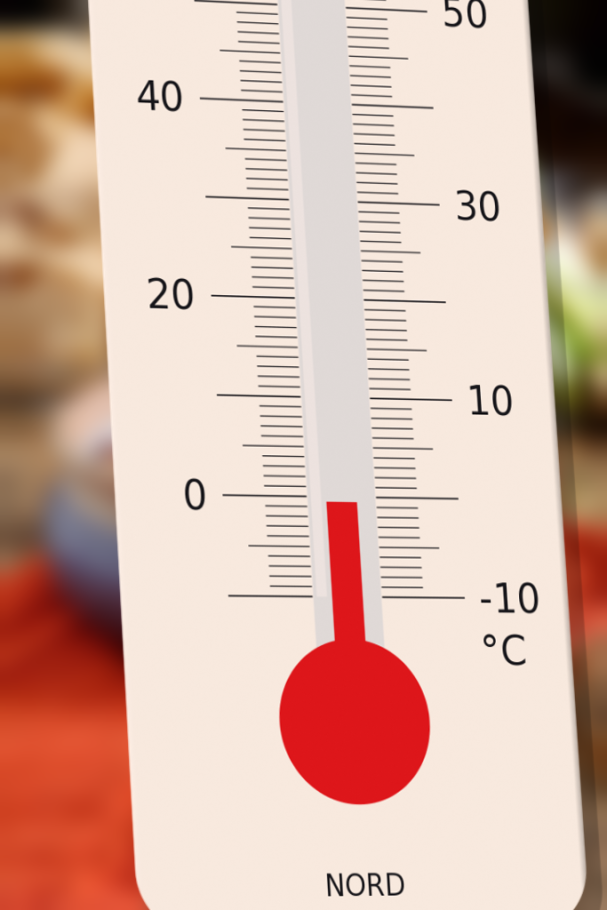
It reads °C -0.5
